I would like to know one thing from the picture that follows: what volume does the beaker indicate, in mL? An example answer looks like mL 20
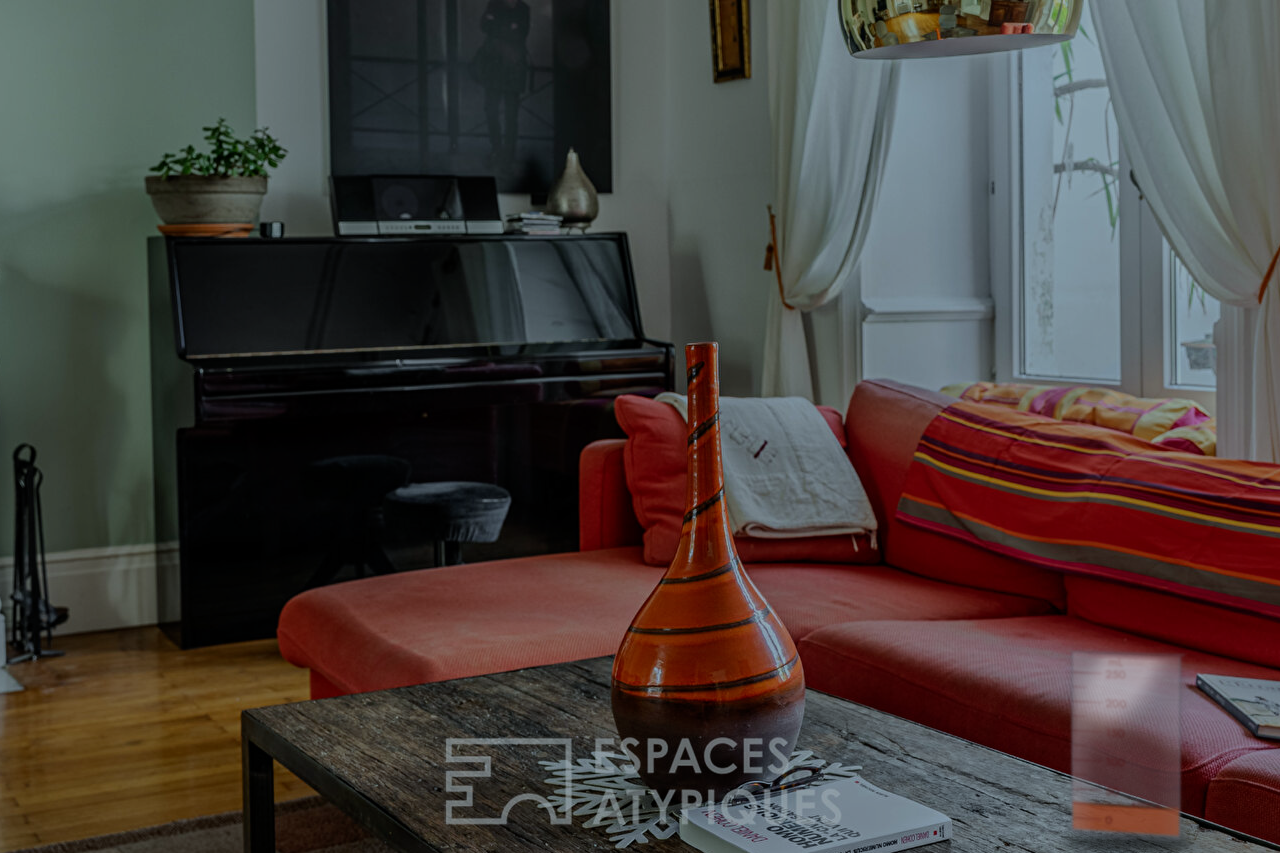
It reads mL 25
